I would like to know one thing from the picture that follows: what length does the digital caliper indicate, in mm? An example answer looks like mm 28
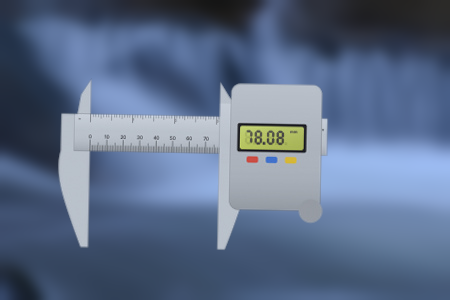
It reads mm 78.08
